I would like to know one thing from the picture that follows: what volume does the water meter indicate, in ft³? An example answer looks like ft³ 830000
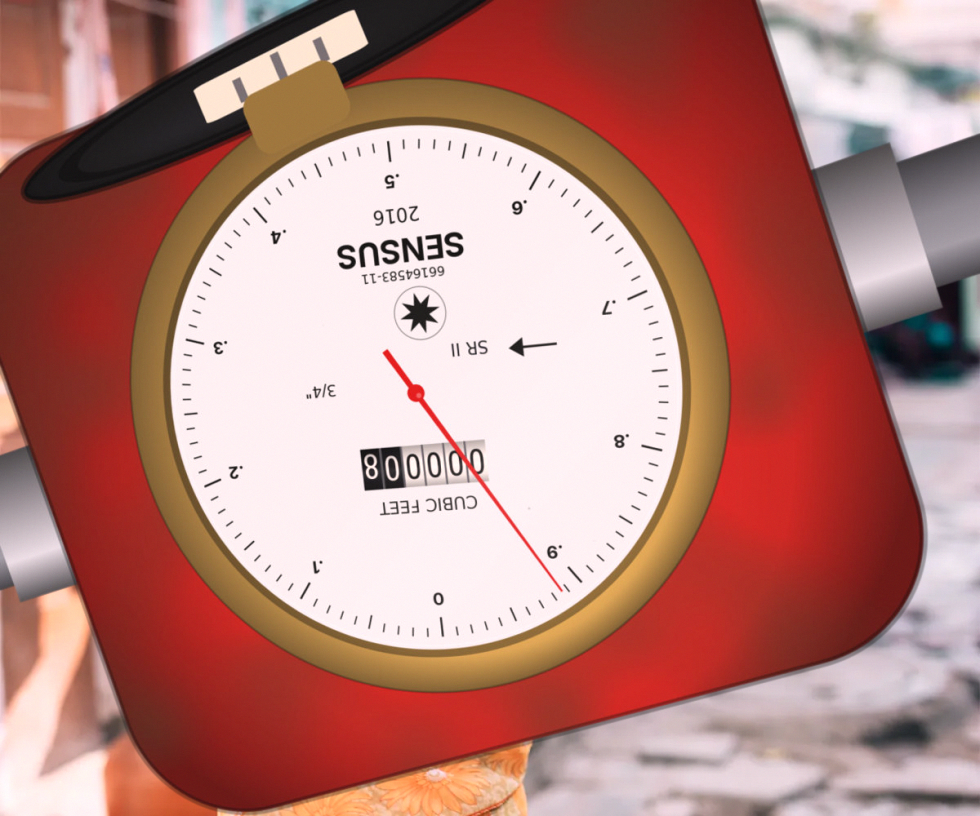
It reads ft³ 7.91
